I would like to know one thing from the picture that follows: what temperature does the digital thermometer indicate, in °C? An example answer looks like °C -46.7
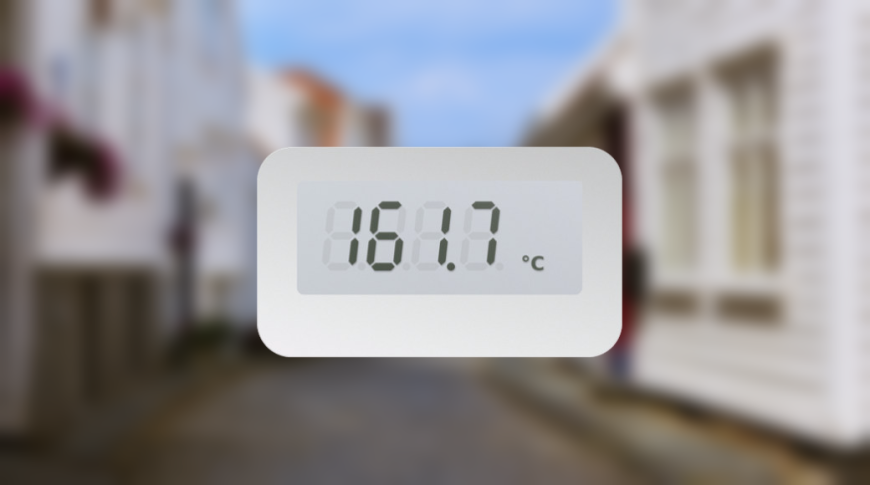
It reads °C 161.7
